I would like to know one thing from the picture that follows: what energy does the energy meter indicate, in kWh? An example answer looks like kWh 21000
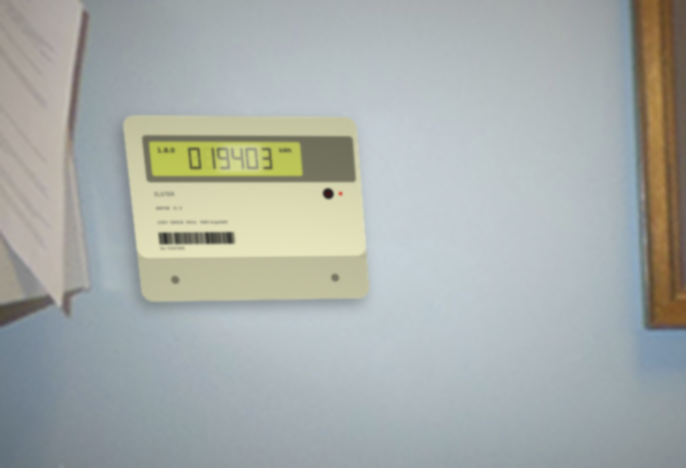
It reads kWh 19403
